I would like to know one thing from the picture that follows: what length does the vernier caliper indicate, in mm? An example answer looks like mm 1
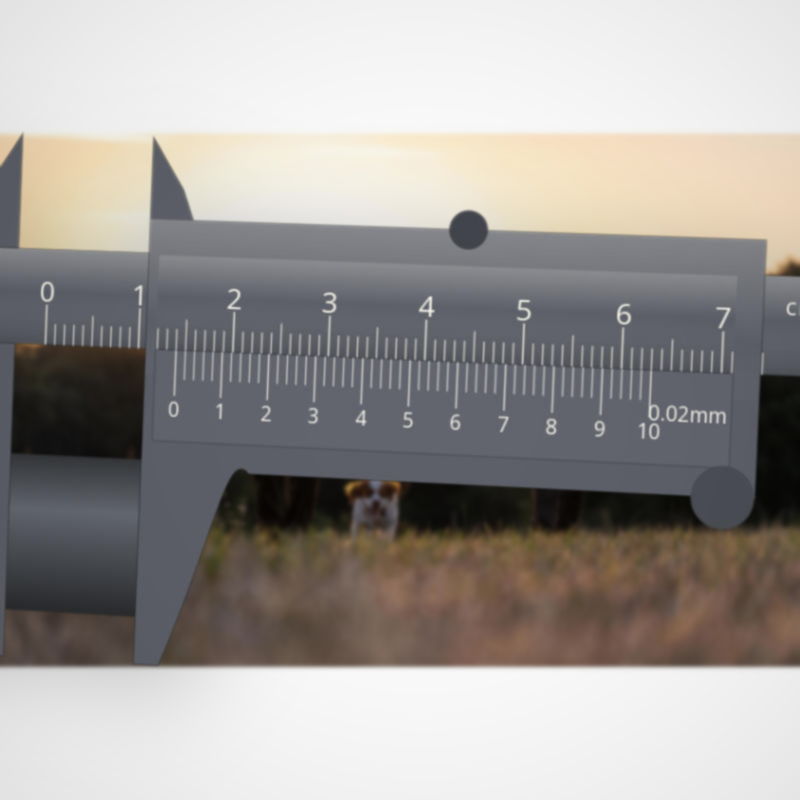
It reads mm 14.0
